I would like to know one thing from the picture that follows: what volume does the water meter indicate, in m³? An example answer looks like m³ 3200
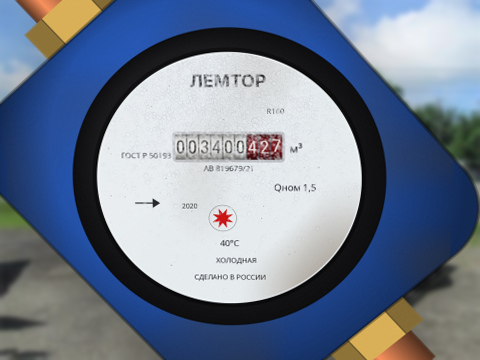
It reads m³ 3400.427
